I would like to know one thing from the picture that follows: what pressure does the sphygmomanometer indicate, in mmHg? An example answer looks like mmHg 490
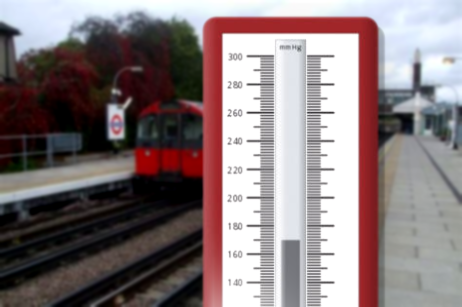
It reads mmHg 170
